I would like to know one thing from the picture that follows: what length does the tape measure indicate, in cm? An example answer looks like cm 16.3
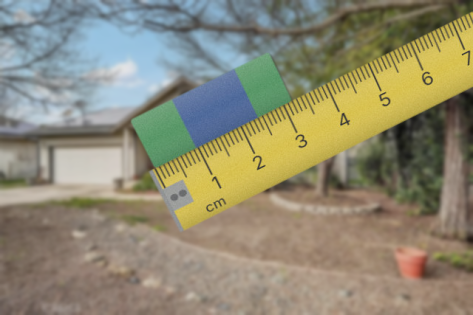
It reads cm 3.2
